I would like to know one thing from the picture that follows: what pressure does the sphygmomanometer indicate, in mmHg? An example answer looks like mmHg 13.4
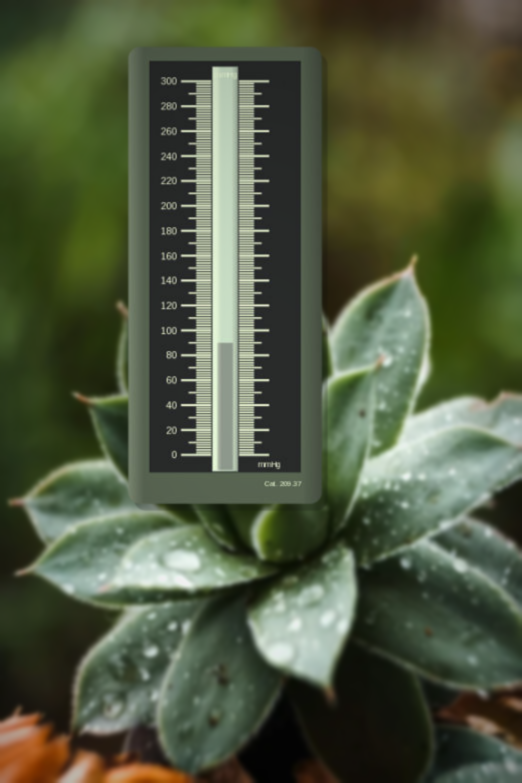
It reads mmHg 90
